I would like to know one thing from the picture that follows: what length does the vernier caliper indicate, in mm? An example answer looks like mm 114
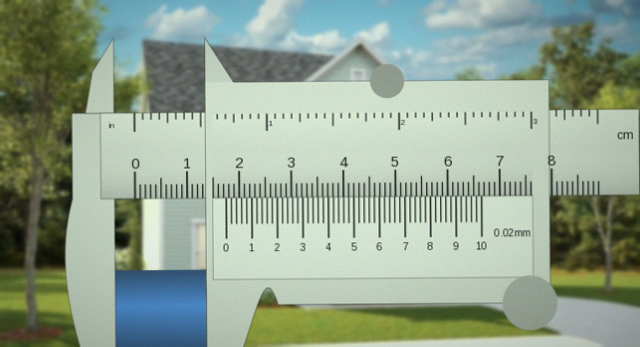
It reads mm 17.5
